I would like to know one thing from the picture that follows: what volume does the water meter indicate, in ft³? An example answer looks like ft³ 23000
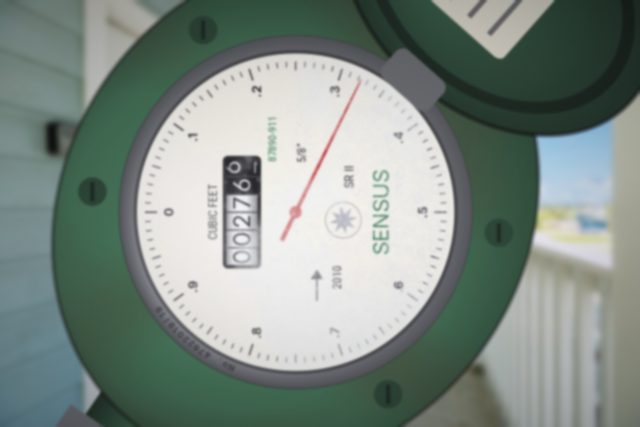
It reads ft³ 2766.32
